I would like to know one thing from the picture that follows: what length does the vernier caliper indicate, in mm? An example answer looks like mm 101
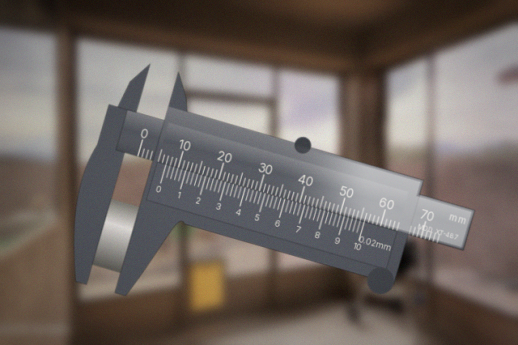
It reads mm 7.0
